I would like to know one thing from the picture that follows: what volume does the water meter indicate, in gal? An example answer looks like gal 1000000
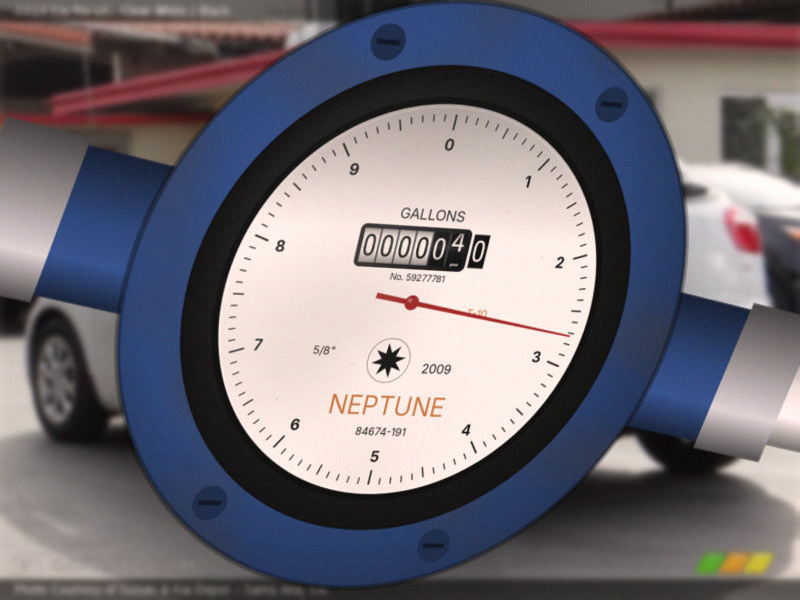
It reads gal 42.7
